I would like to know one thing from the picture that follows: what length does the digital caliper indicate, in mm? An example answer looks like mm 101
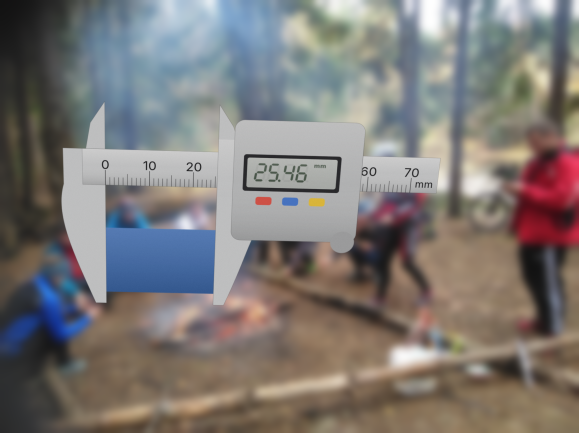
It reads mm 25.46
